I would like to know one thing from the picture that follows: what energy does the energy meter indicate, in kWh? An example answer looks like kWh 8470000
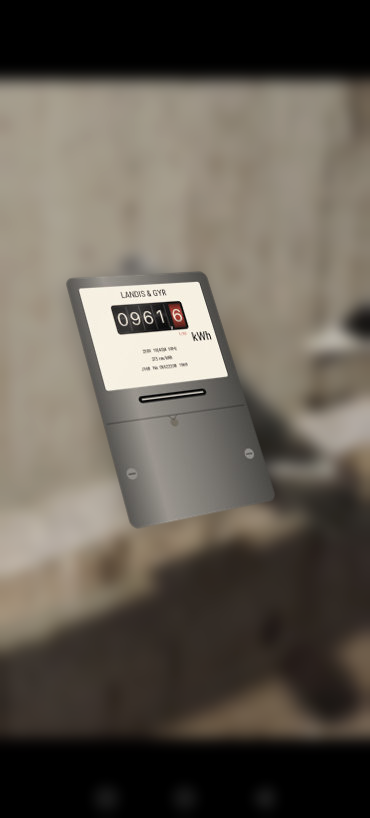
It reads kWh 961.6
